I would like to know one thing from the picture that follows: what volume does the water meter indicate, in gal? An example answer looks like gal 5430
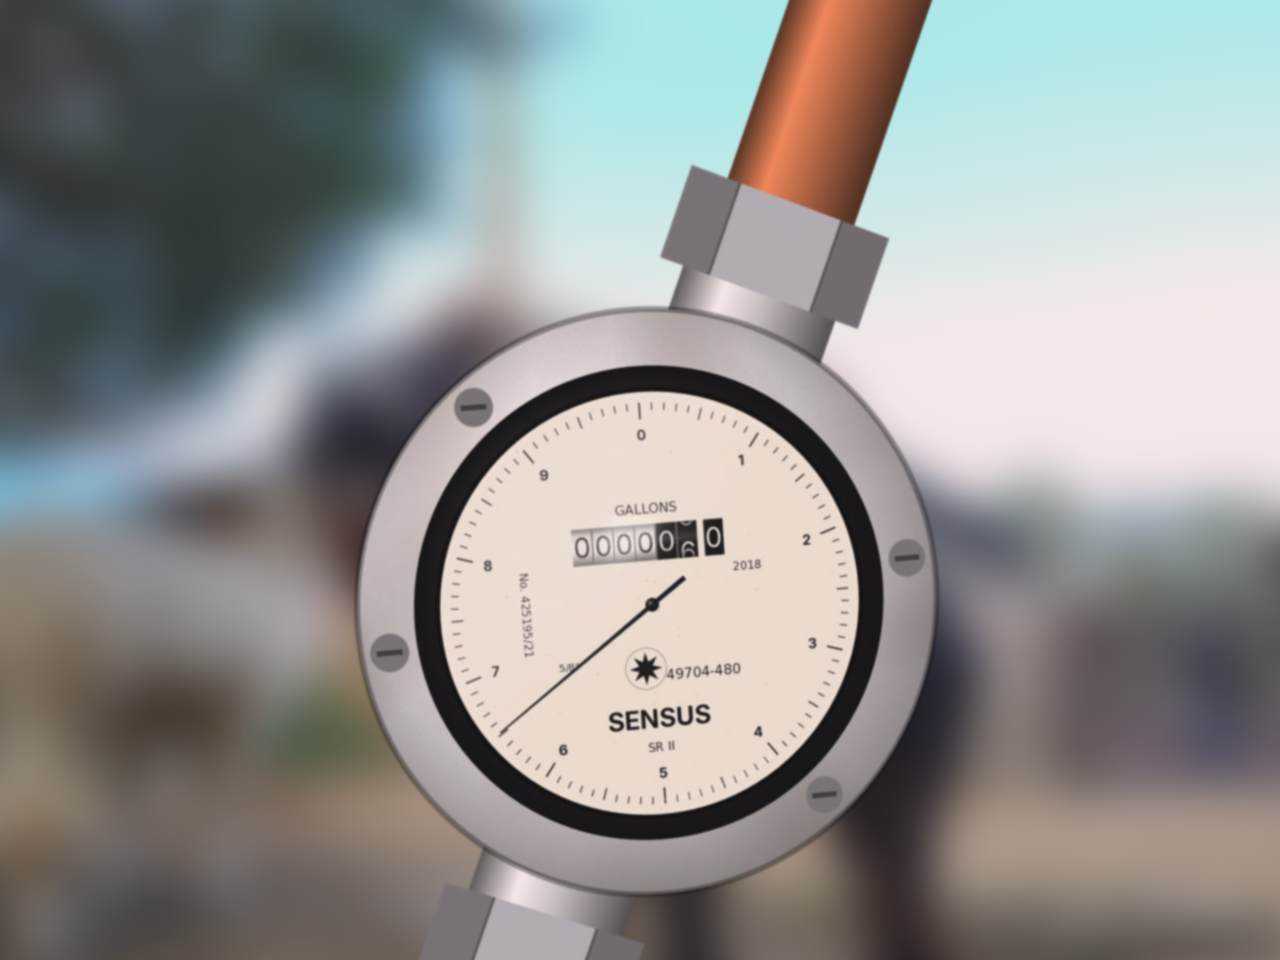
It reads gal 56.5
